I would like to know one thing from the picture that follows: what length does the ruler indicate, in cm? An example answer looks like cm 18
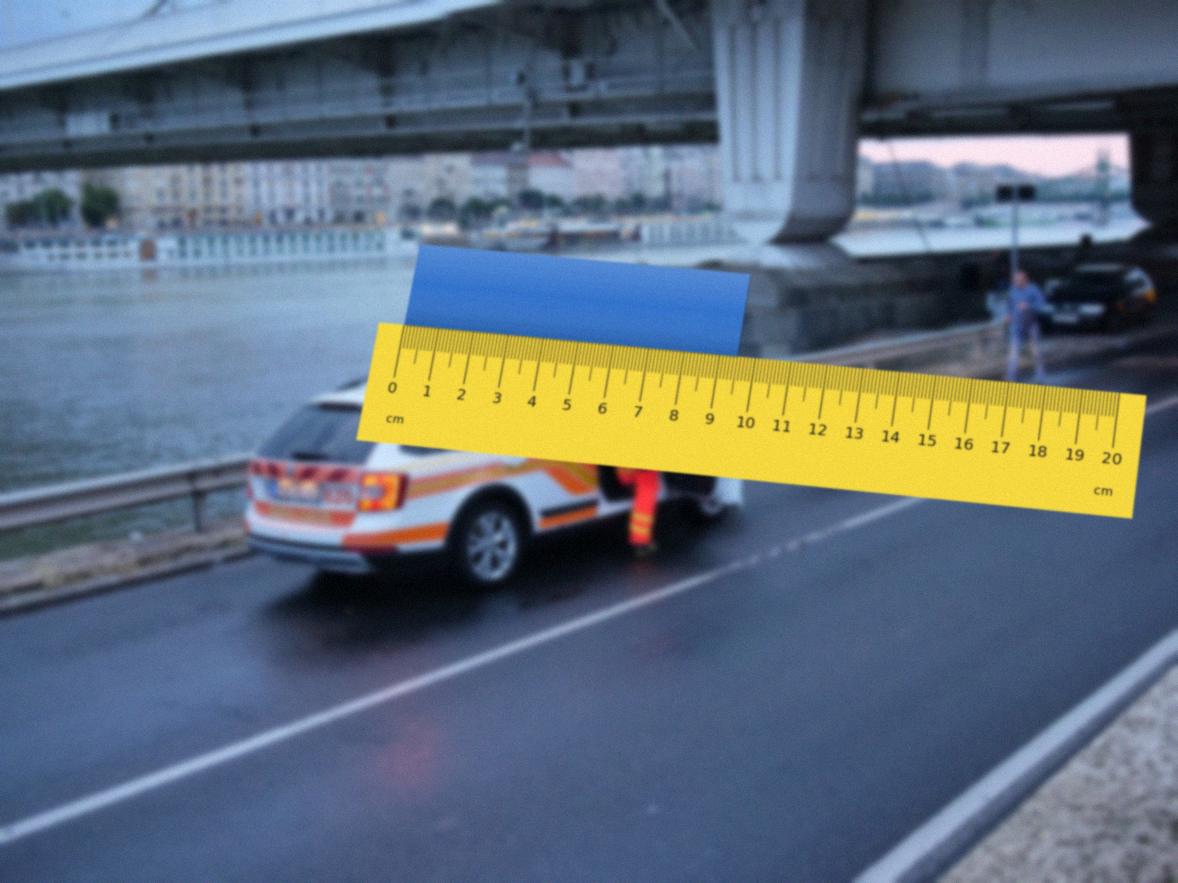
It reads cm 9.5
